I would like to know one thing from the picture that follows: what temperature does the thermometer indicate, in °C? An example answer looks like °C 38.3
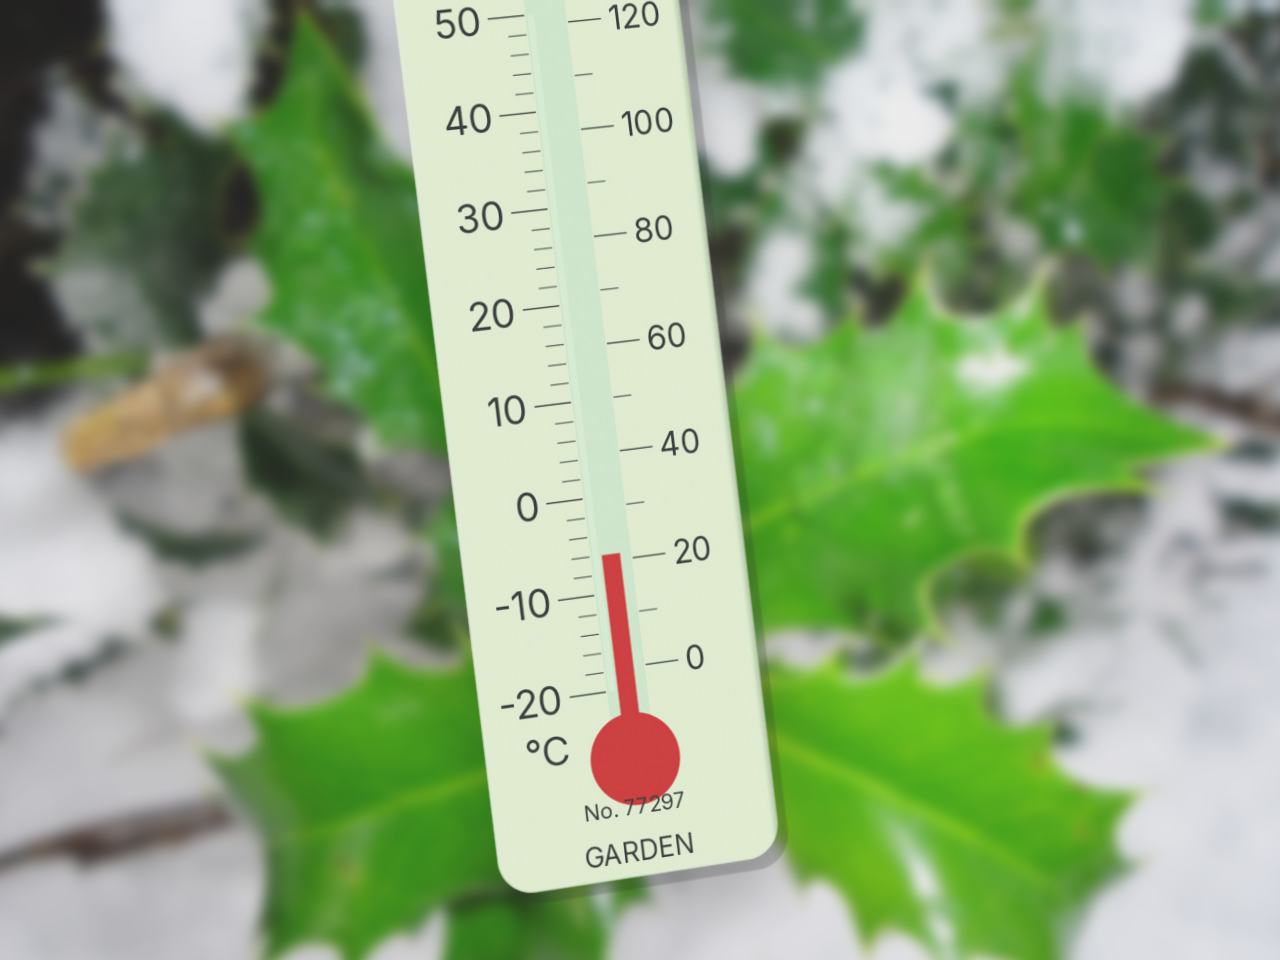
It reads °C -6
